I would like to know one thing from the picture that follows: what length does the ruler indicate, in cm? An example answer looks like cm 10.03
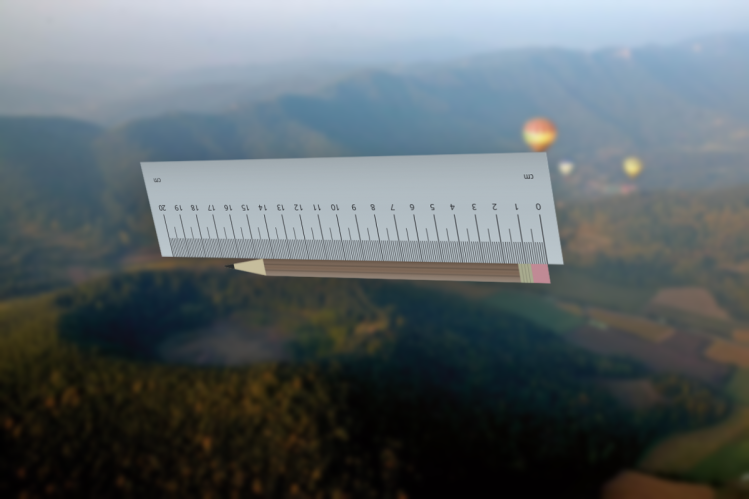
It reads cm 17
